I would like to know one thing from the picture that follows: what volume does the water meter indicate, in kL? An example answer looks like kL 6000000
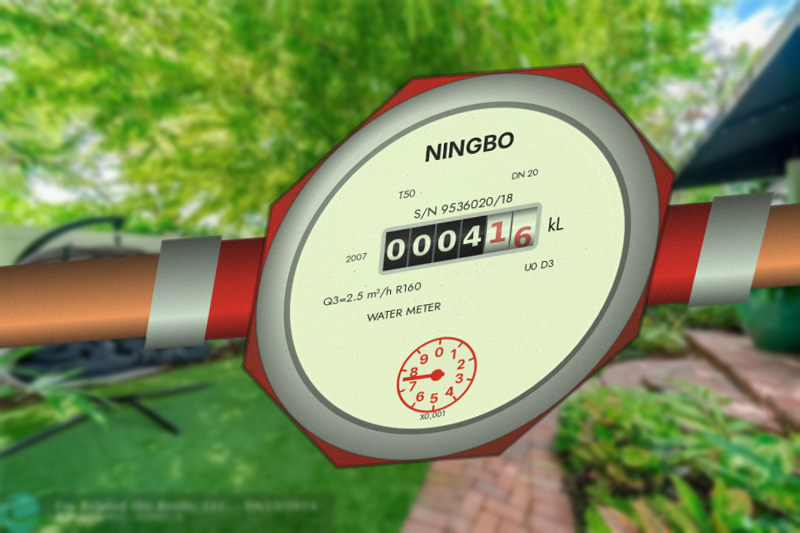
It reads kL 4.157
